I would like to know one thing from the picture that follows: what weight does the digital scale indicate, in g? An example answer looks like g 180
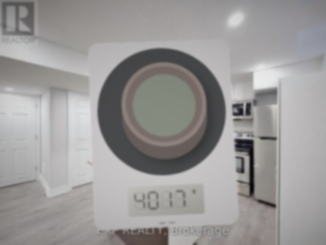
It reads g 4017
